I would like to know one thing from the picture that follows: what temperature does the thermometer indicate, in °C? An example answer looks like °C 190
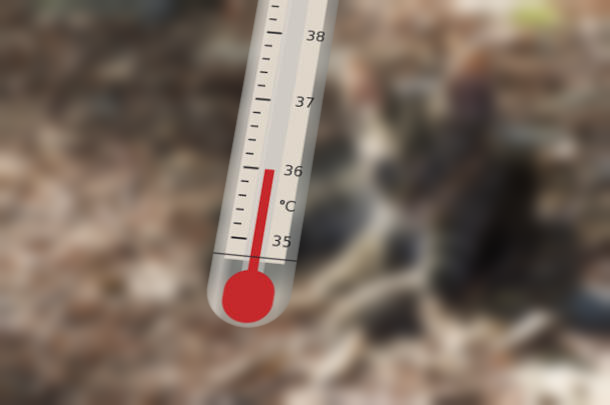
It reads °C 36
